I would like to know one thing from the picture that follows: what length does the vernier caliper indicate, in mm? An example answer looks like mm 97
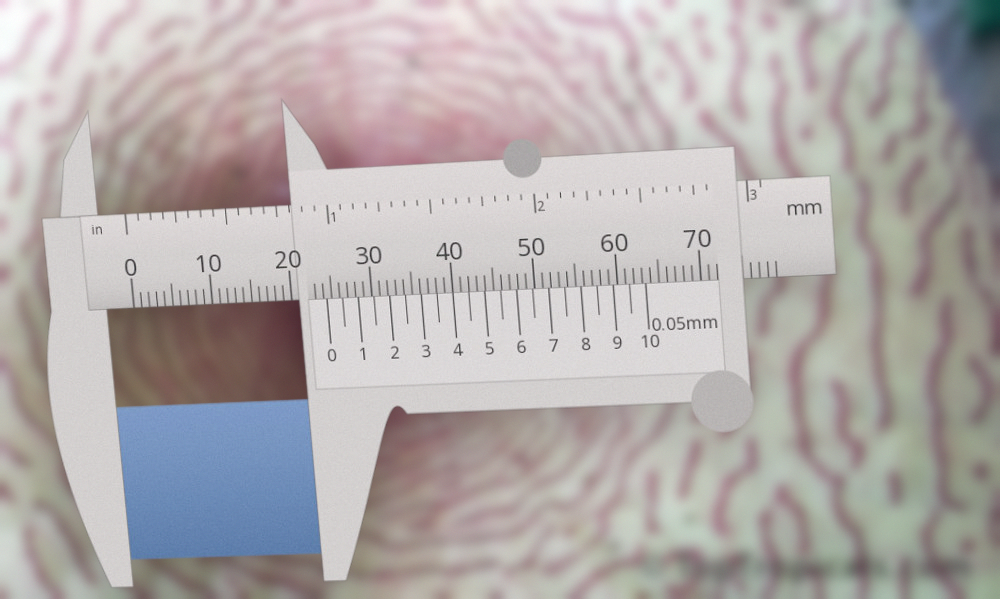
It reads mm 24.4
